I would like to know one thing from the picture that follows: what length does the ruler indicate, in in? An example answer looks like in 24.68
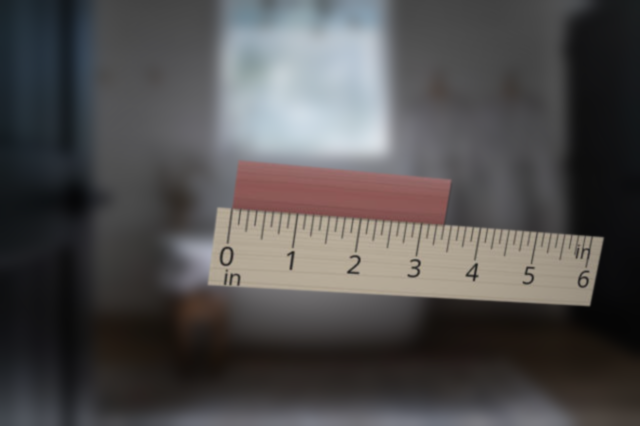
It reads in 3.375
